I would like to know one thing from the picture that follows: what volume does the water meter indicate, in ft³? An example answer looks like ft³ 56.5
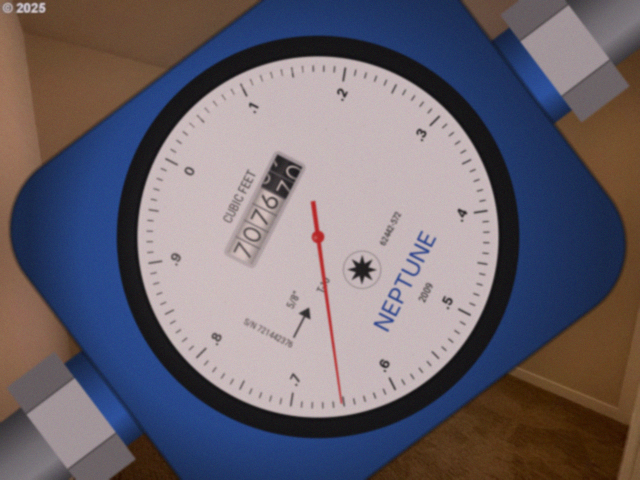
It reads ft³ 707669.65
